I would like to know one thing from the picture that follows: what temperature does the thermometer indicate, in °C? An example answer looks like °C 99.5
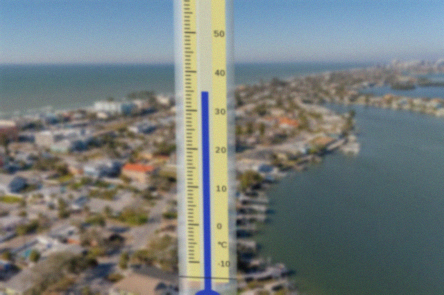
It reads °C 35
